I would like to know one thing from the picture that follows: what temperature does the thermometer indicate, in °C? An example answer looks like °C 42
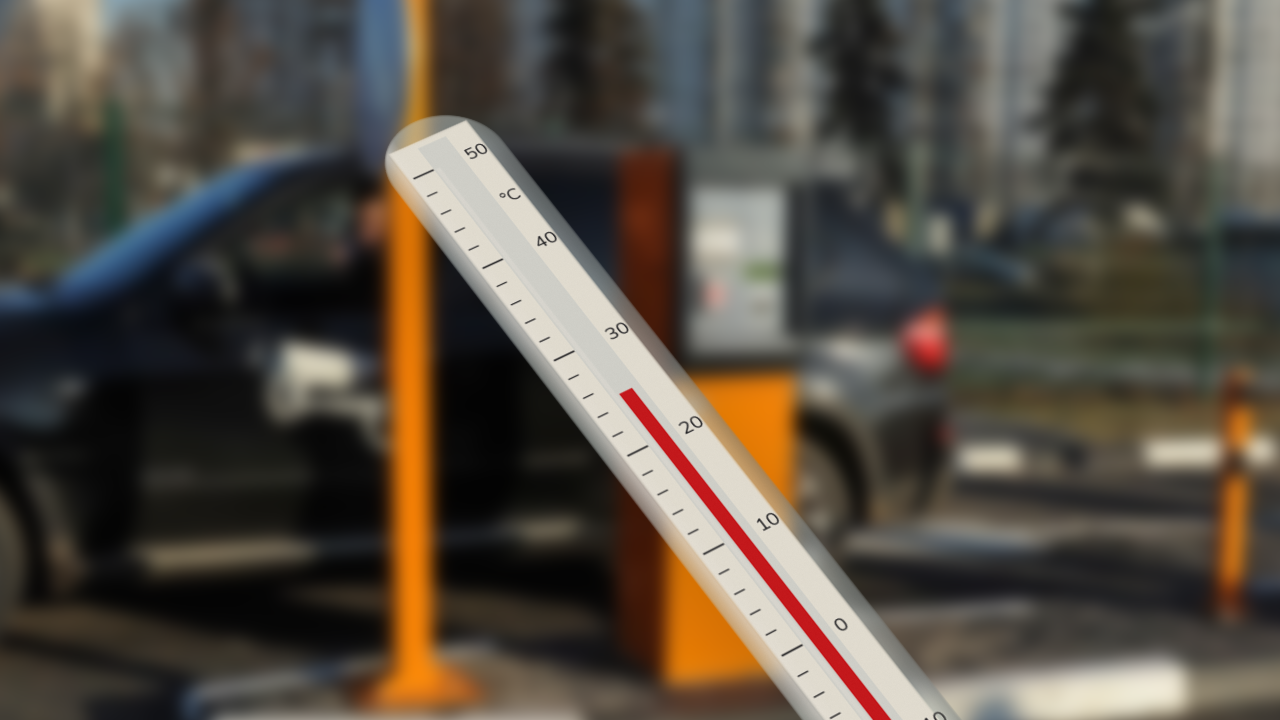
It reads °C 25
